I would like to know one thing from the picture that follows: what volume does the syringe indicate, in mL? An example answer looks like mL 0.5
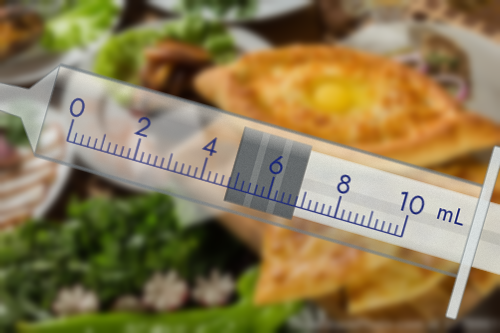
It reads mL 4.8
